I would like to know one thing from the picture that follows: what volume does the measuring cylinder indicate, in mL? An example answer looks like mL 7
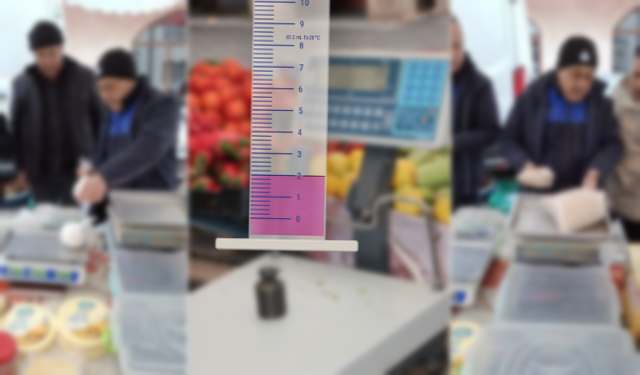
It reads mL 2
